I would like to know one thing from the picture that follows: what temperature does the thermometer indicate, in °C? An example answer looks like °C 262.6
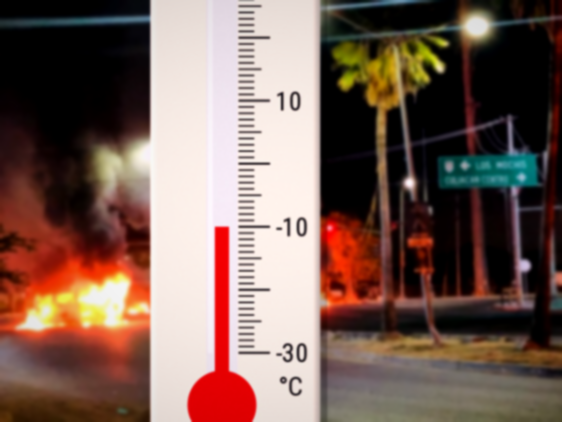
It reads °C -10
